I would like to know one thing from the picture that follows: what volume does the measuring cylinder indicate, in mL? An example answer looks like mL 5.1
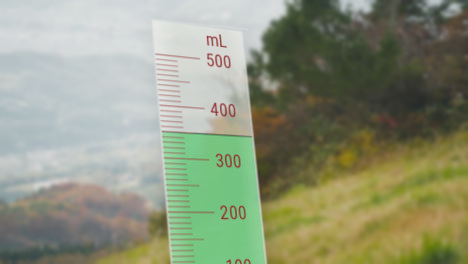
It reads mL 350
